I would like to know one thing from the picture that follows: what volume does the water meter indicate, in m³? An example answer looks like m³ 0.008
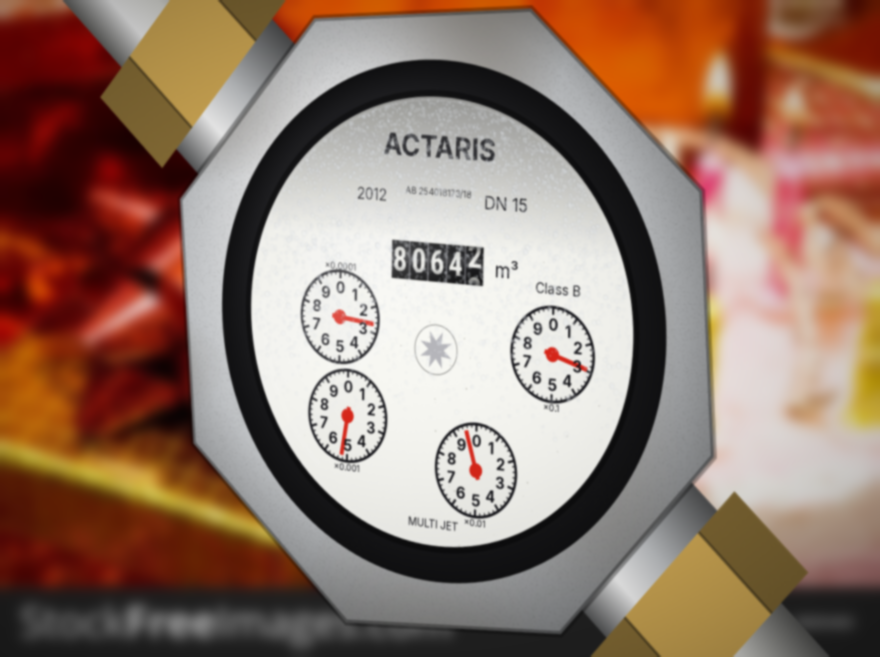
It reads m³ 80642.2952
